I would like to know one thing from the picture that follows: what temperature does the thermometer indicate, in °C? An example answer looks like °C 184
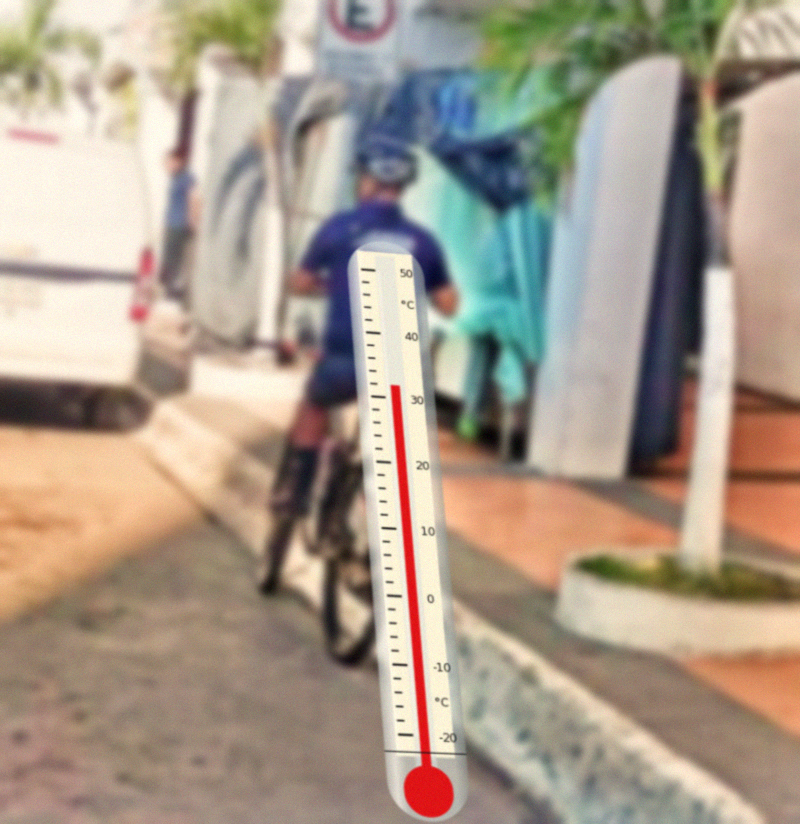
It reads °C 32
